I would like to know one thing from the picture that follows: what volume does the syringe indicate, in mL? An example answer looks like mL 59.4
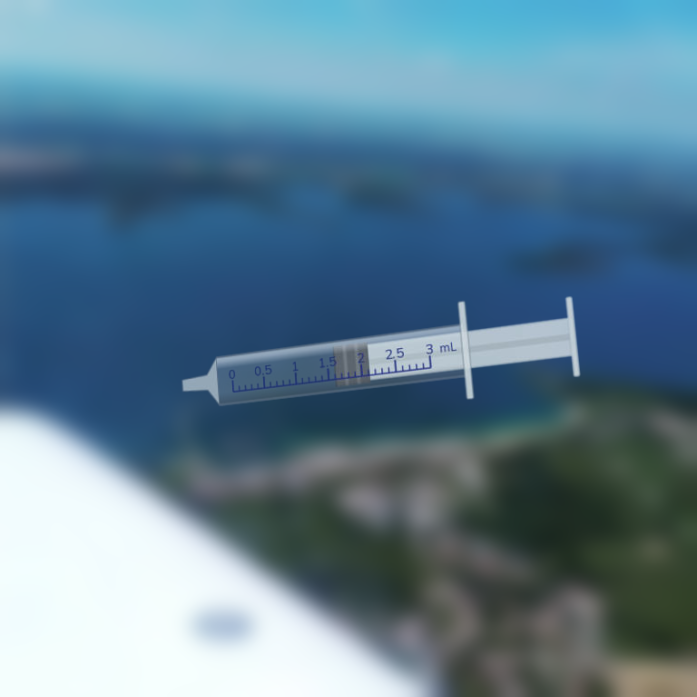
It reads mL 1.6
